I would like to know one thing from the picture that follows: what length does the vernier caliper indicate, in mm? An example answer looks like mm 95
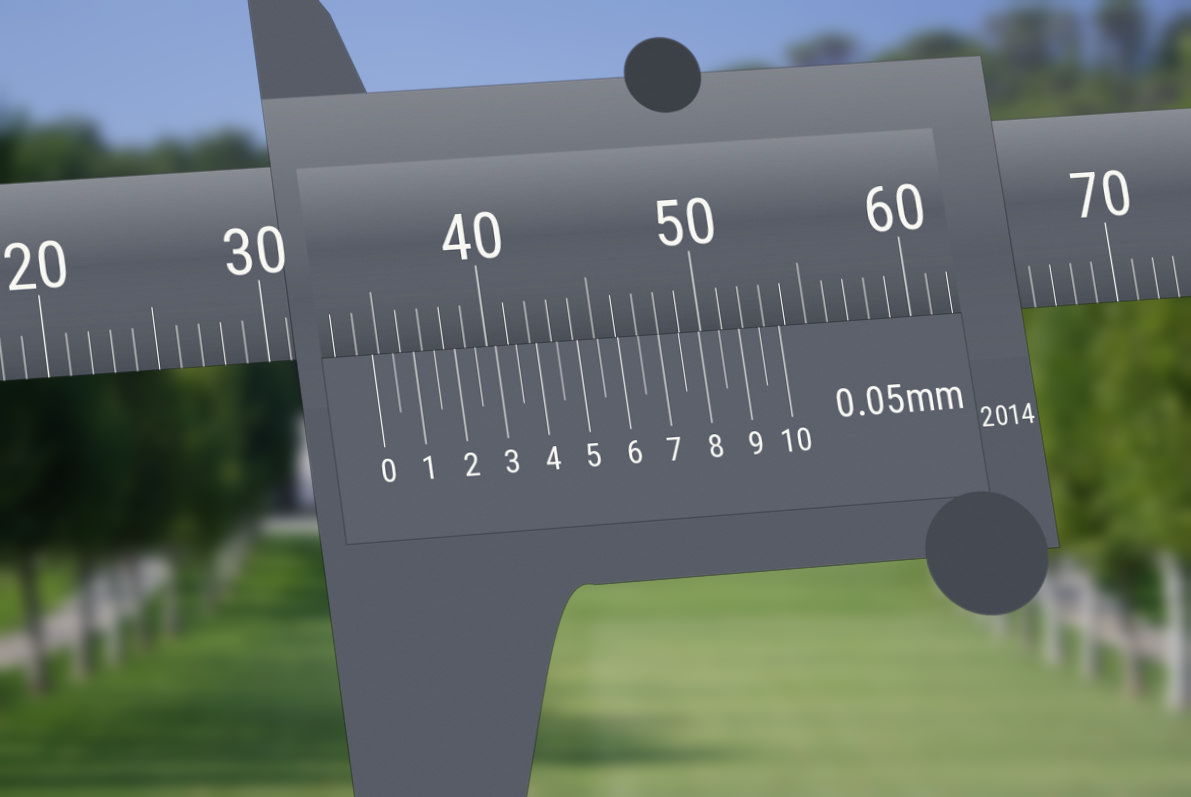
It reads mm 34.7
